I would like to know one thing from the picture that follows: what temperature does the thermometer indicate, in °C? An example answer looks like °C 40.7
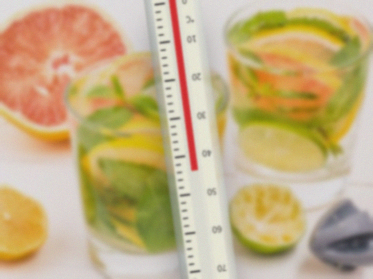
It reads °C 44
